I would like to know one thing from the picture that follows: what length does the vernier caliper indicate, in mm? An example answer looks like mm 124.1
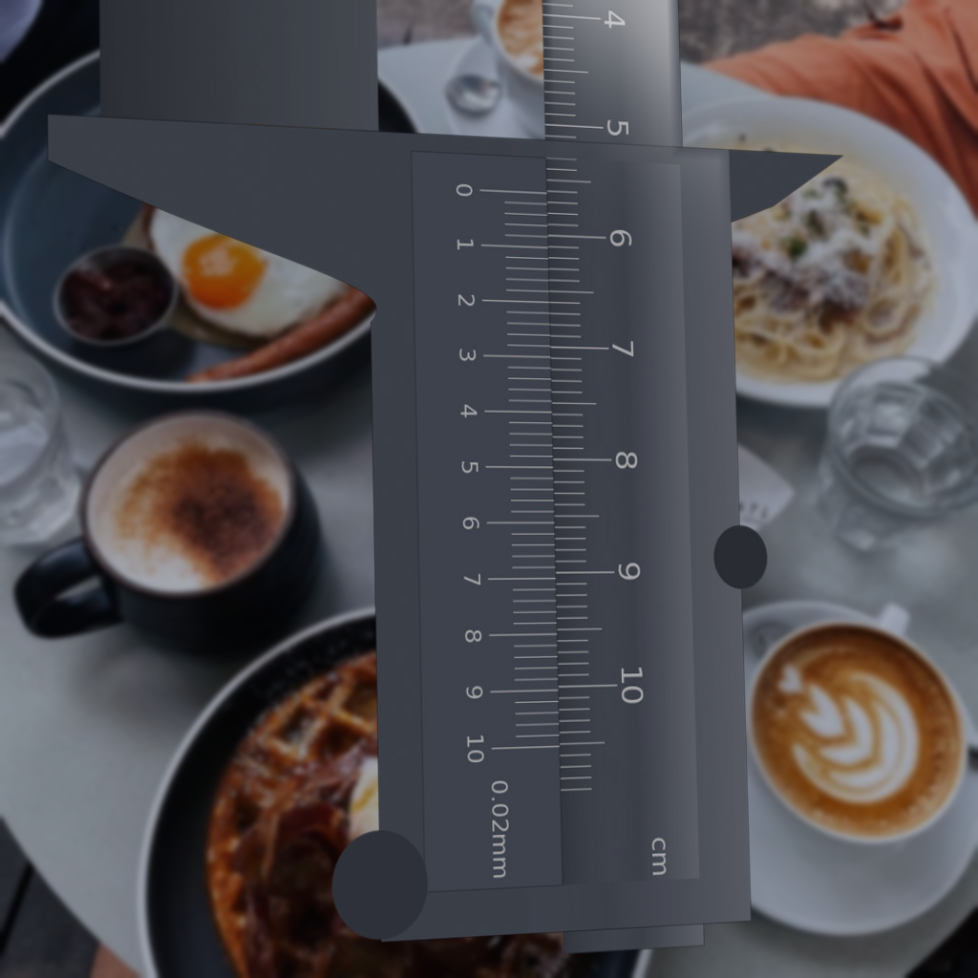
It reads mm 56.2
